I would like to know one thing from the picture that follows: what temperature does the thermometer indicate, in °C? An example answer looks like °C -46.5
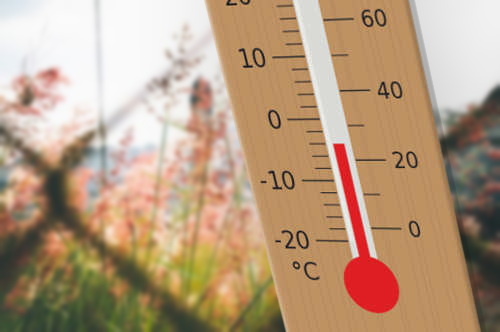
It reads °C -4
